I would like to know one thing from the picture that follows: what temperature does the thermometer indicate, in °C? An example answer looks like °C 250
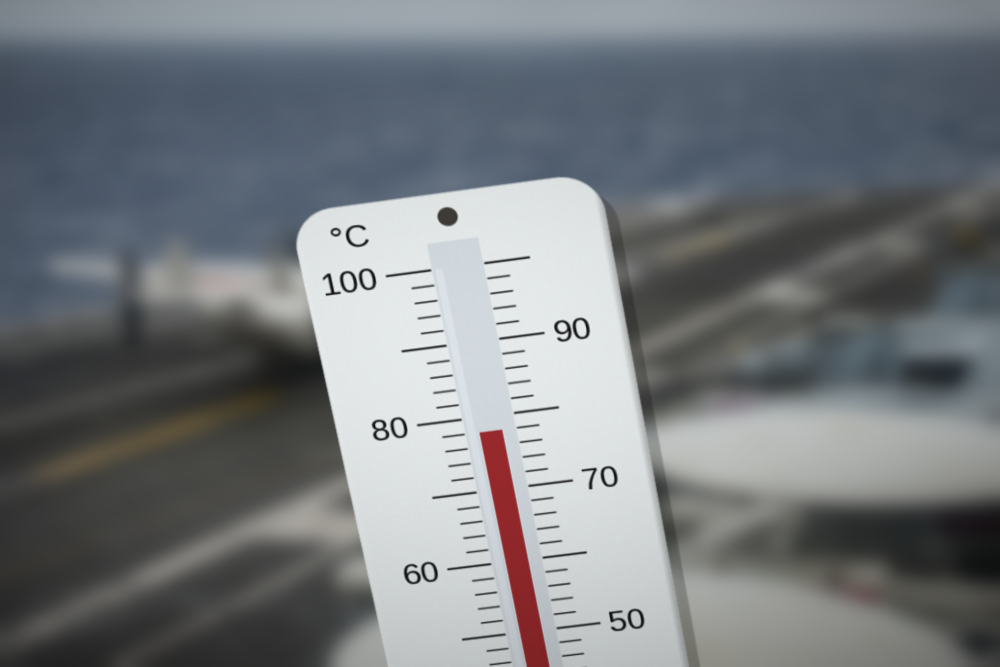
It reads °C 78
